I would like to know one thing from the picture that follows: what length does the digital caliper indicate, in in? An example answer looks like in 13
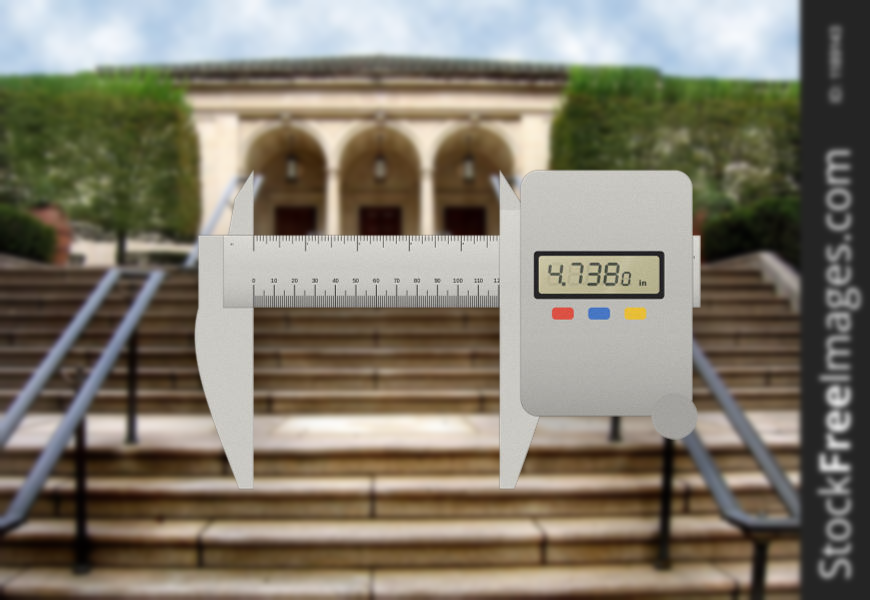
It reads in 4.7380
